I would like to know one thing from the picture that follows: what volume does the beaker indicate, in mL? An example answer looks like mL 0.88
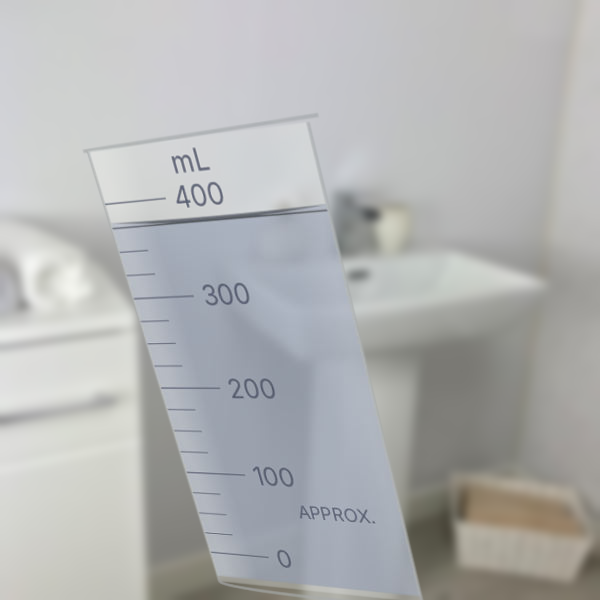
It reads mL 375
